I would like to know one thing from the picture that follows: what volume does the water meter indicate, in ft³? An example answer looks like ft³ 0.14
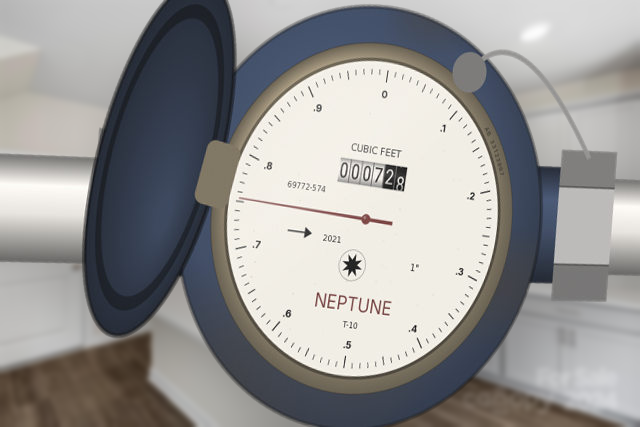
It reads ft³ 727.75
